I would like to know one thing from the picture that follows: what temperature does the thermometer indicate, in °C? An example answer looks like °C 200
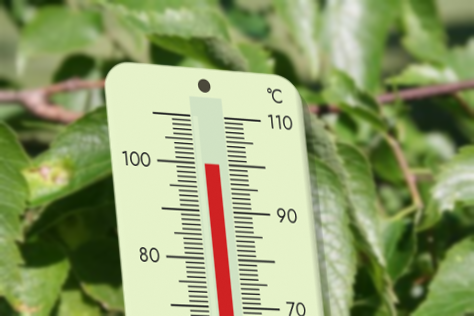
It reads °C 100
